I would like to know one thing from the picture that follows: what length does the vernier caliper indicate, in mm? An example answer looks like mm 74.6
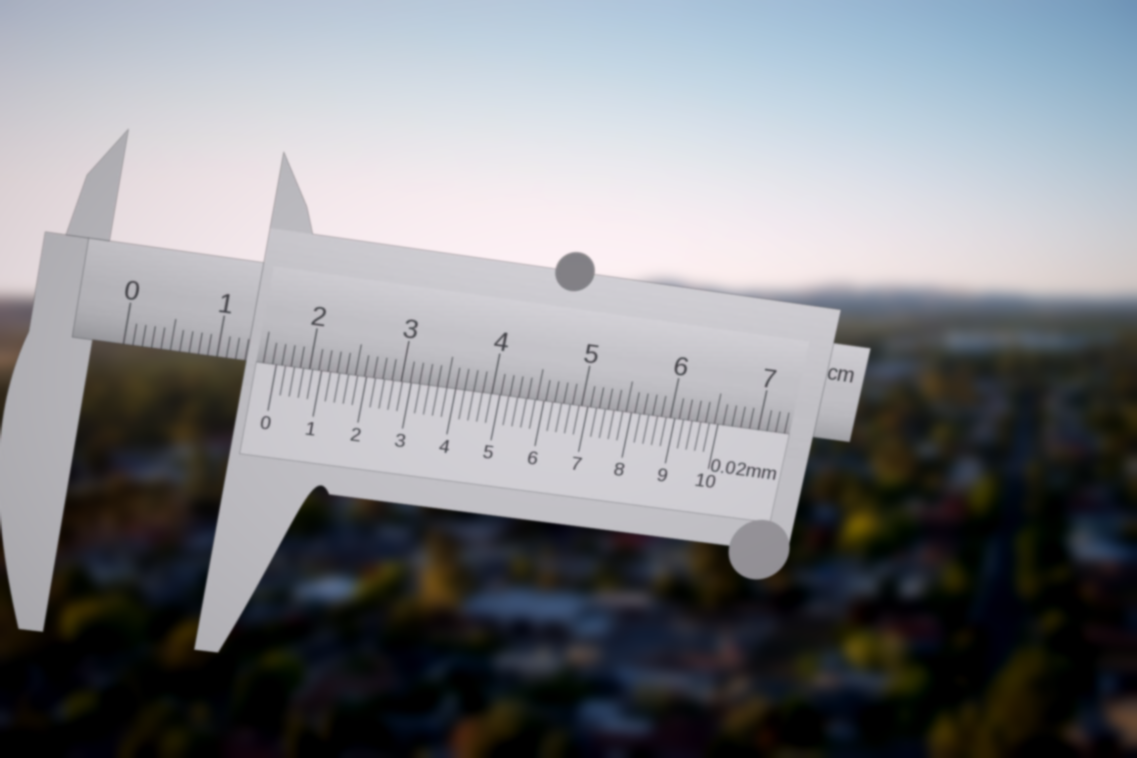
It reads mm 16.4
